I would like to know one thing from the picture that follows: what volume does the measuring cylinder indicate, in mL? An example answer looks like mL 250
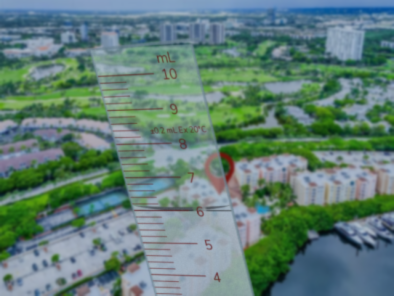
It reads mL 6
